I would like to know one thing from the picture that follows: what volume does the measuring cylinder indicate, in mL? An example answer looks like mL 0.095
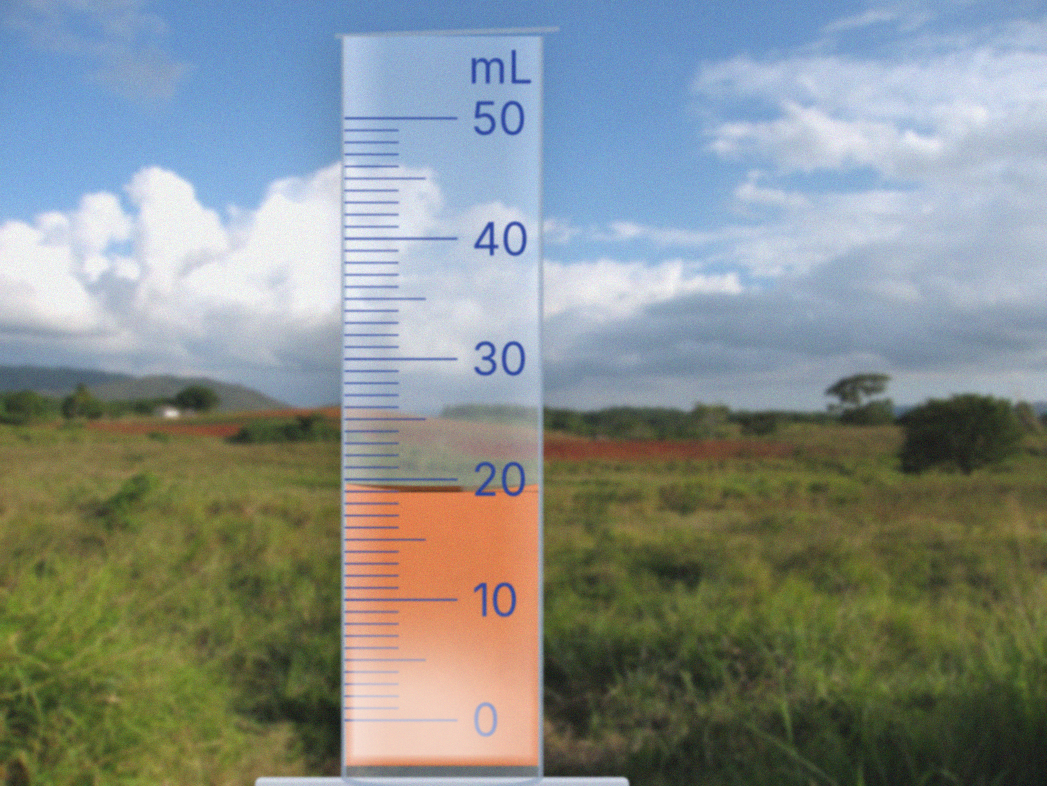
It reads mL 19
